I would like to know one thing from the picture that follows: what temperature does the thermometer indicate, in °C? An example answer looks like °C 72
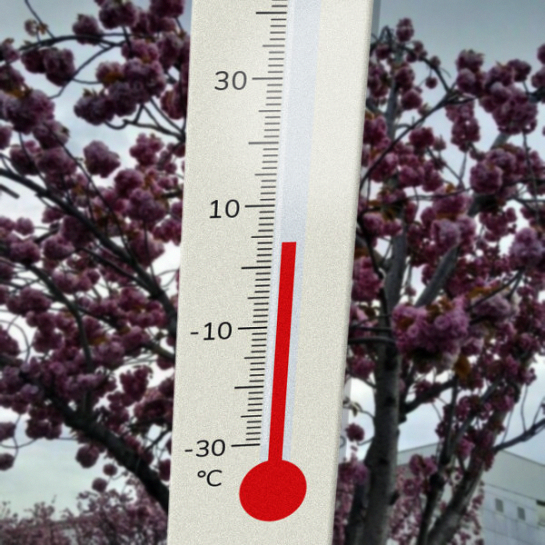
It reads °C 4
